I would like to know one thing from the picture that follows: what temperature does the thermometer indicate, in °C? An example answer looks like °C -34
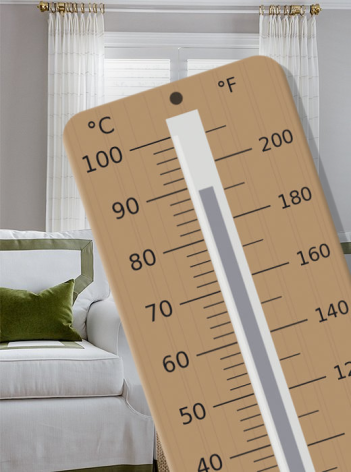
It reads °C 89
